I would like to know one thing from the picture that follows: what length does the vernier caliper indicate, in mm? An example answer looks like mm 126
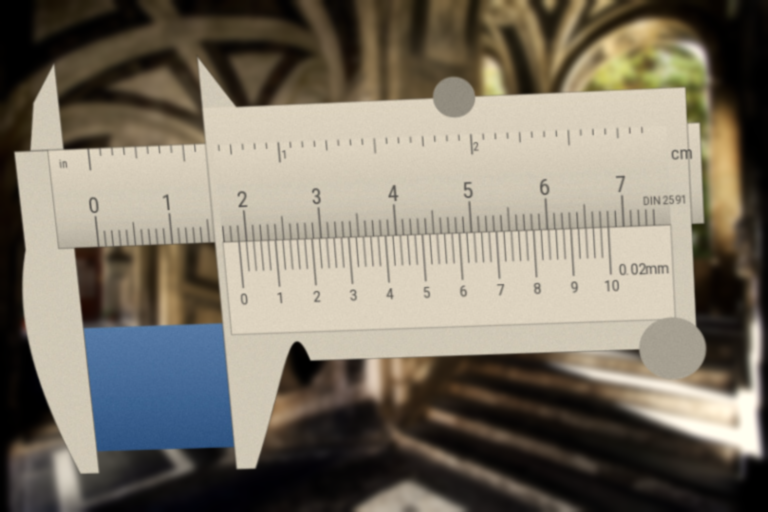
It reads mm 19.0
